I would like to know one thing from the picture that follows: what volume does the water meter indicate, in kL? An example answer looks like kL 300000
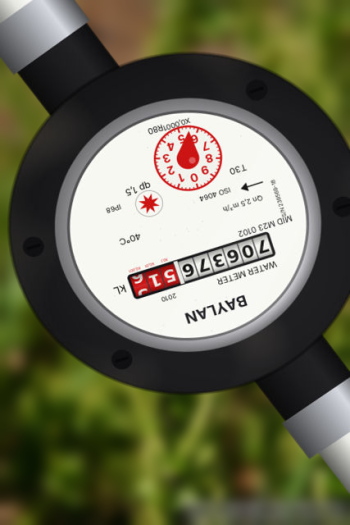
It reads kL 706376.5155
